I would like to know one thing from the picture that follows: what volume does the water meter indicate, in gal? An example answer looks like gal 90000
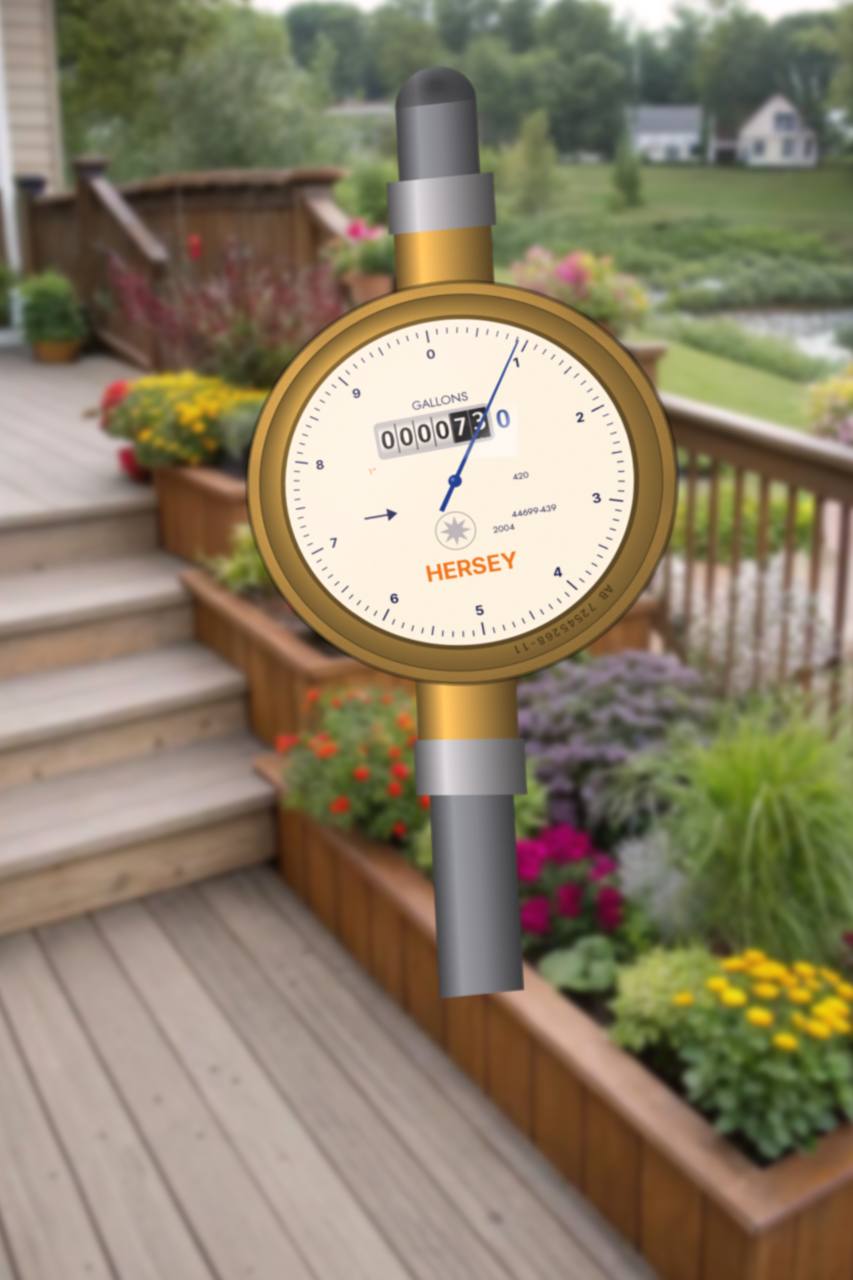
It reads gal 730.9
